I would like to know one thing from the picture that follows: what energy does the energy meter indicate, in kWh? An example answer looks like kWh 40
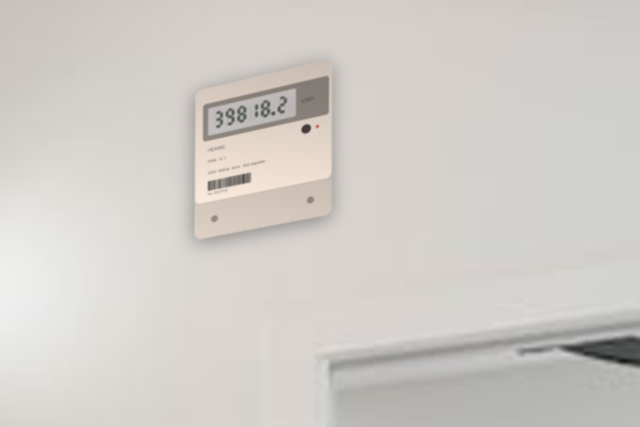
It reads kWh 39818.2
